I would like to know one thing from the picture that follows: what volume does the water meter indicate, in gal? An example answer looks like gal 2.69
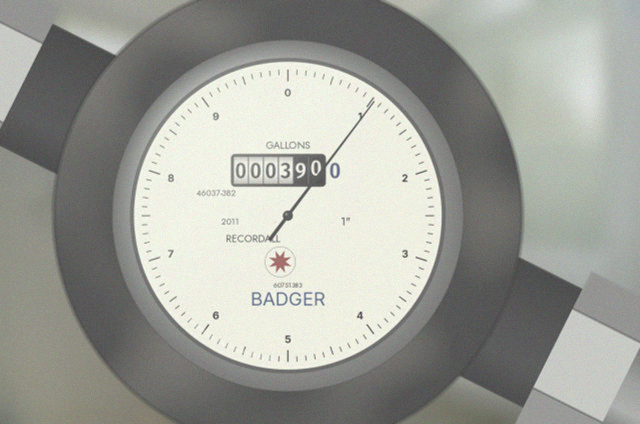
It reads gal 3901.0
